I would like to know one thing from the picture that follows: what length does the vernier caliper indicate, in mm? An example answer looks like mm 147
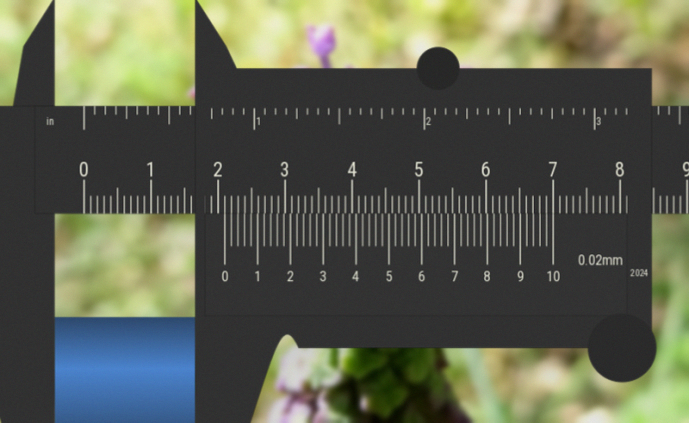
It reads mm 21.0
